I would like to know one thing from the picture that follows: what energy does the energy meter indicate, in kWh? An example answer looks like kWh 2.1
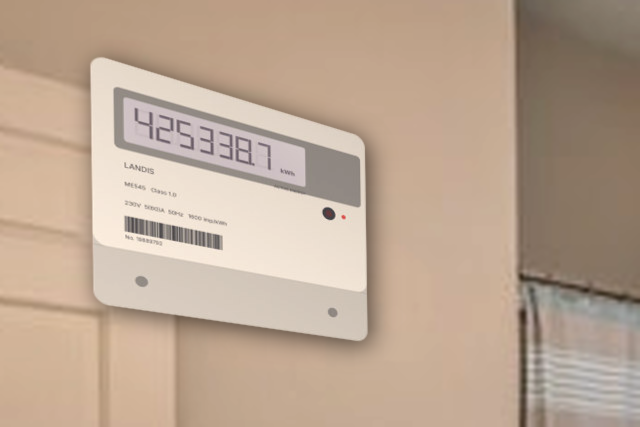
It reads kWh 425338.7
